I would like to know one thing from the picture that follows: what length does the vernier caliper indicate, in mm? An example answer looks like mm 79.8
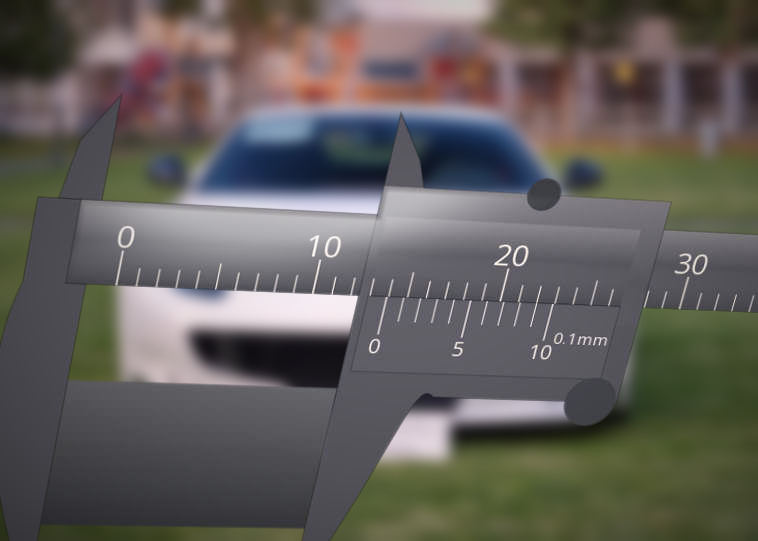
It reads mm 13.9
